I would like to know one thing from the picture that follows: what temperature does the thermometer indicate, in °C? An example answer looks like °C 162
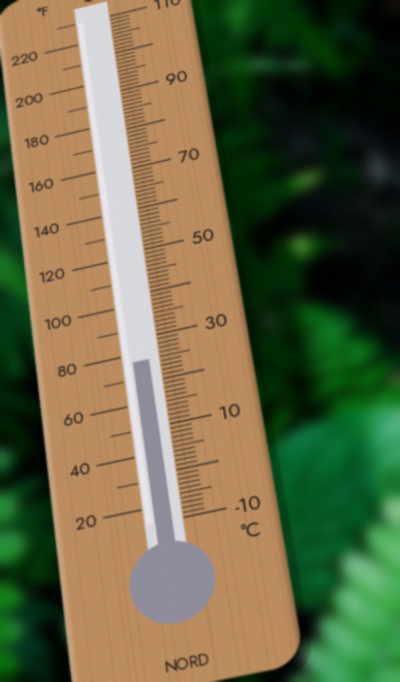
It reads °C 25
